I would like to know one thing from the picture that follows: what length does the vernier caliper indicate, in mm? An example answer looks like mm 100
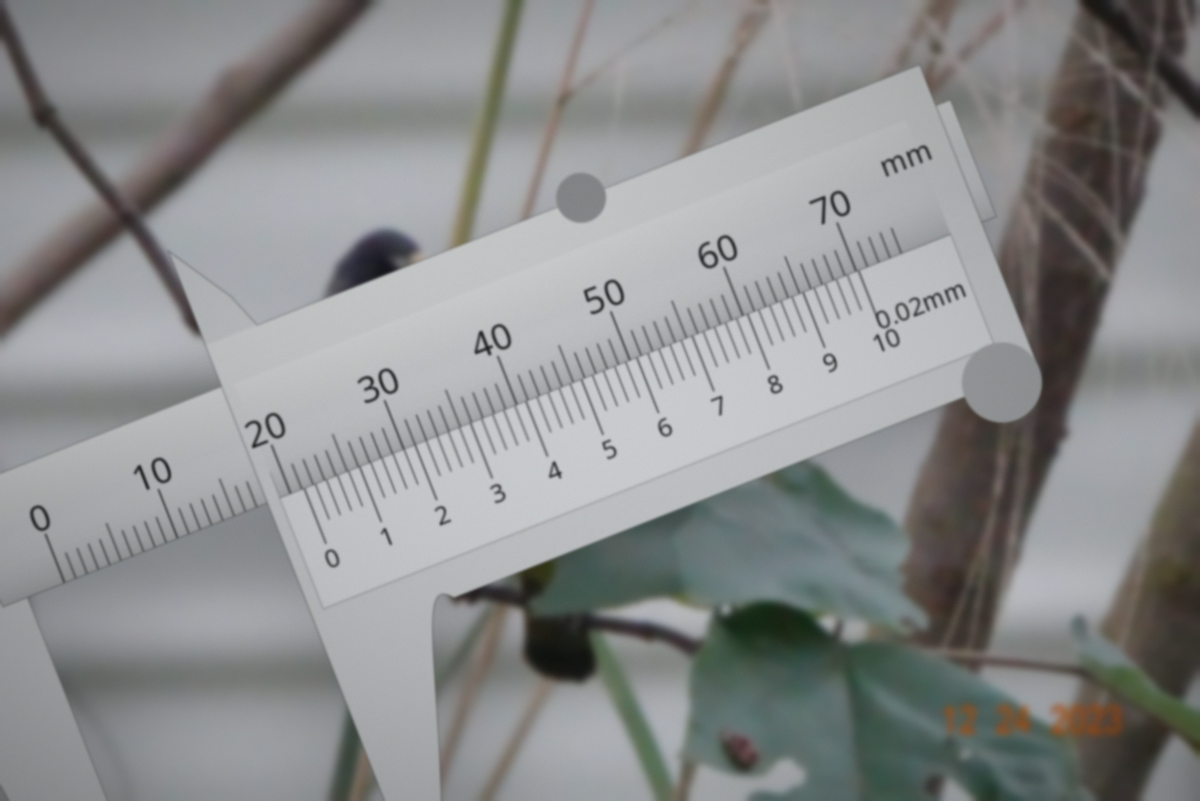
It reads mm 21.2
